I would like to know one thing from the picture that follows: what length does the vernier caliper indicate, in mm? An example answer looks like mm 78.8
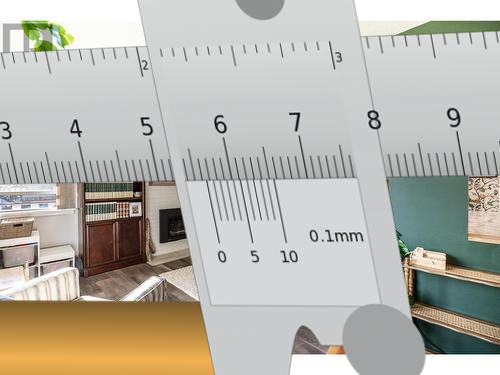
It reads mm 56.6
